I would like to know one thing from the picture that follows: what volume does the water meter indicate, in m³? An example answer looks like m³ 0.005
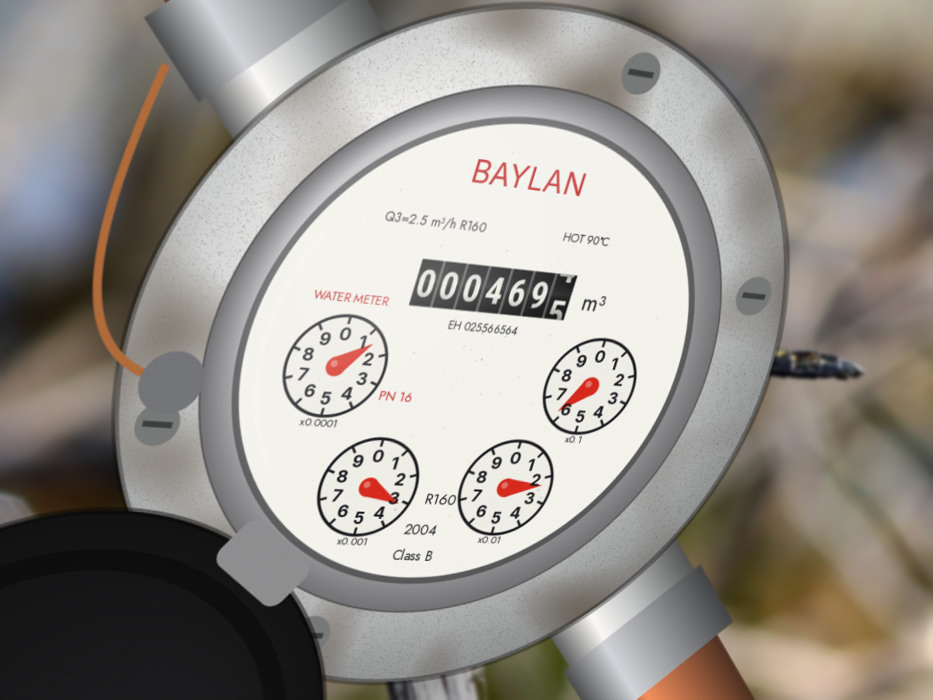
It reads m³ 4694.6231
